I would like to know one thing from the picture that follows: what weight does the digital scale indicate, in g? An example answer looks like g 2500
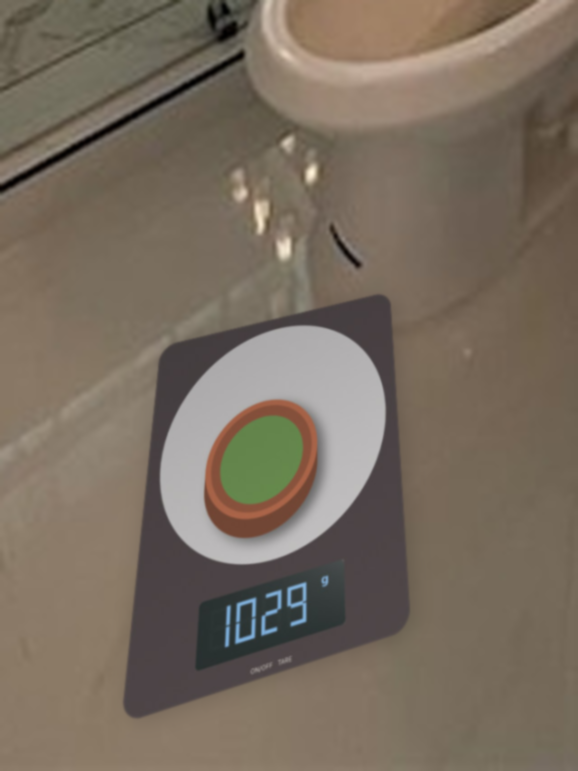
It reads g 1029
